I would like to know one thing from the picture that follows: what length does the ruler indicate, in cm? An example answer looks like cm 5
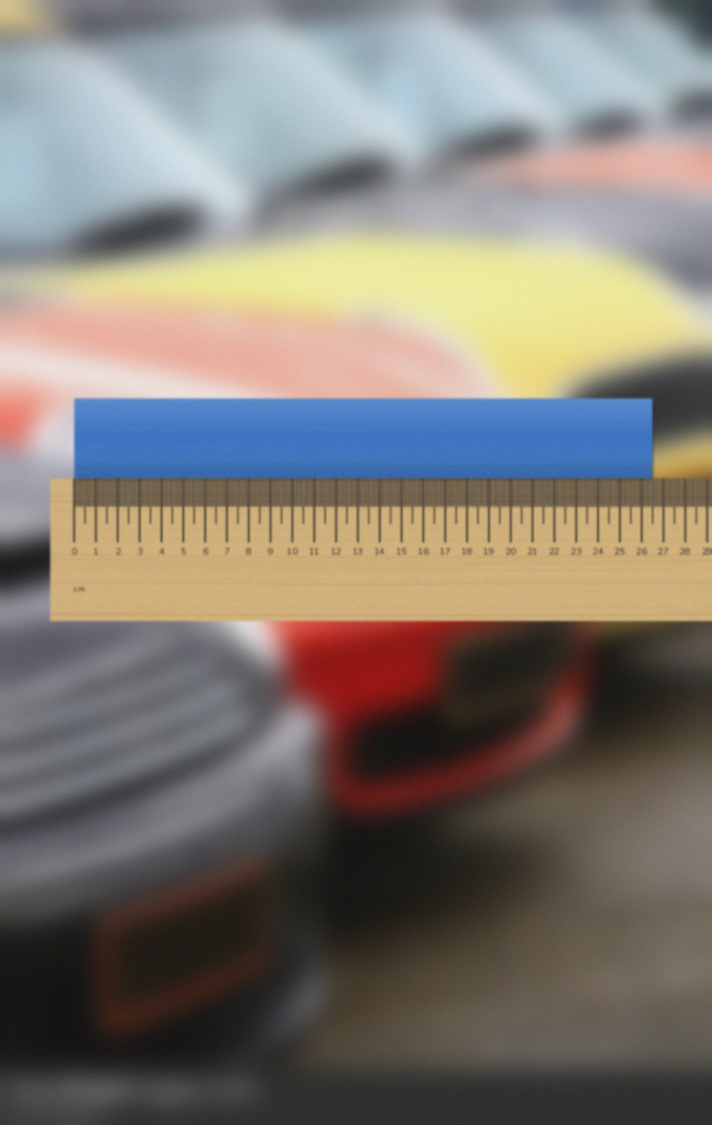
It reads cm 26.5
